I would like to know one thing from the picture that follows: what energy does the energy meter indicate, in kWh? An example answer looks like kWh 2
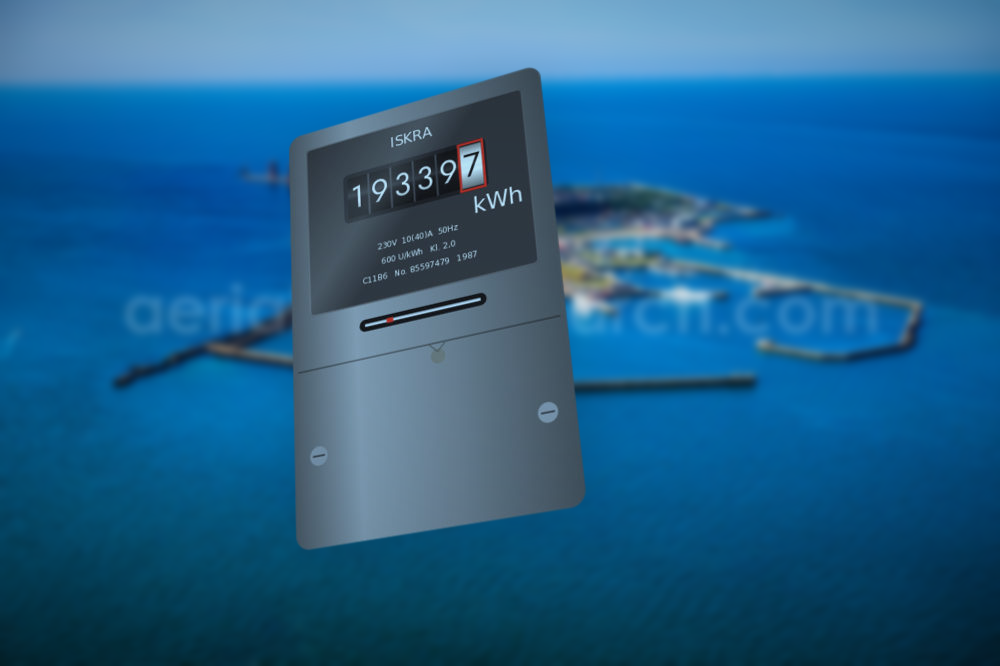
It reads kWh 19339.7
